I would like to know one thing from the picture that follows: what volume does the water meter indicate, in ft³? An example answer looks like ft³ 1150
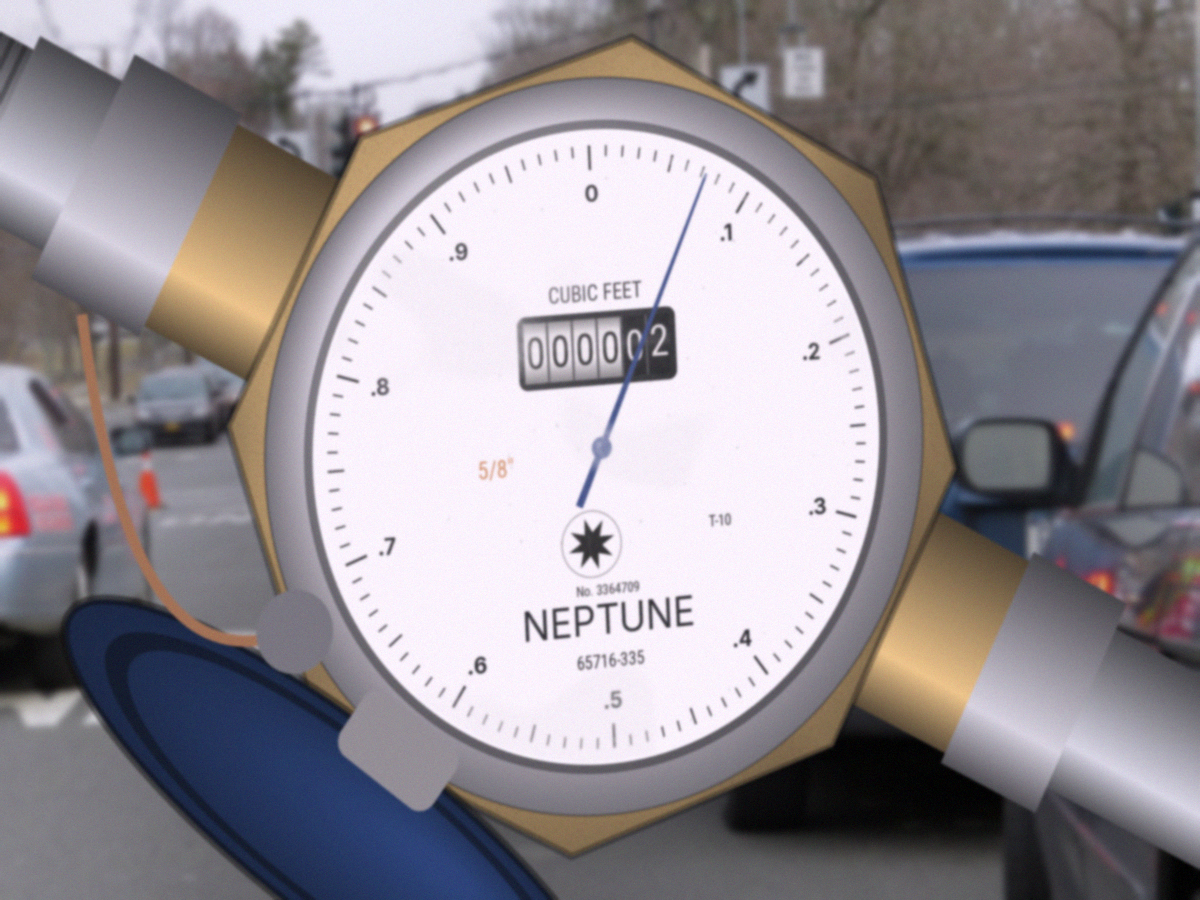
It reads ft³ 2.07
